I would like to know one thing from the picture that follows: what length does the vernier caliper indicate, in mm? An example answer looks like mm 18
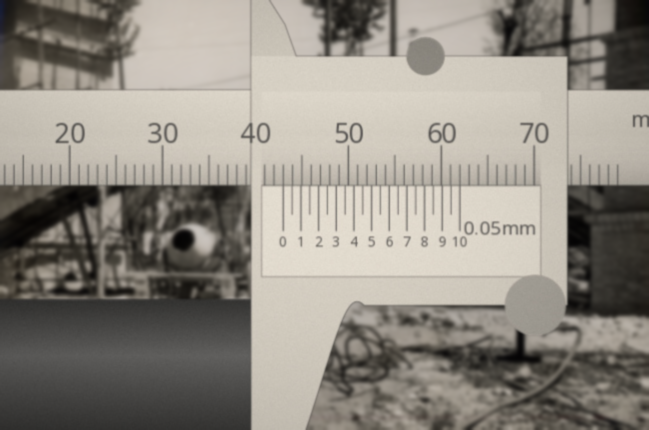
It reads mm 43.0
